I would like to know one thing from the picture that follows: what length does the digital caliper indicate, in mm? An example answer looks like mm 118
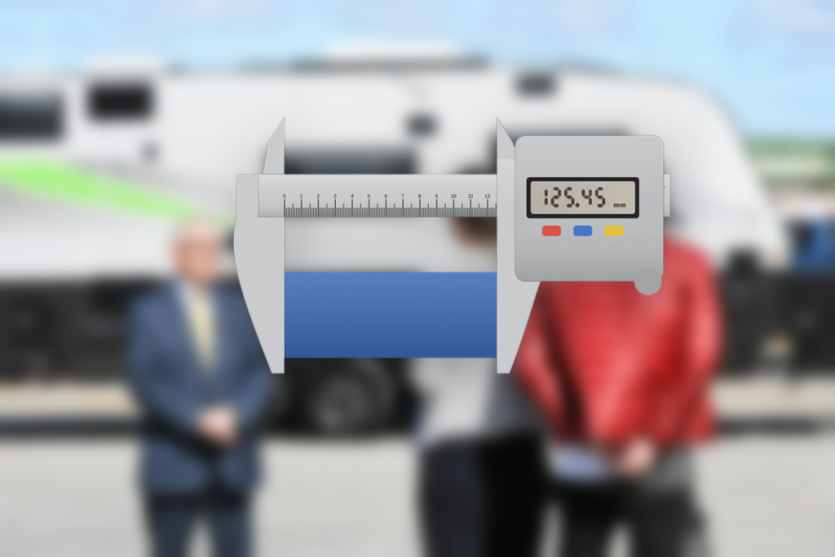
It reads mm 125.45
